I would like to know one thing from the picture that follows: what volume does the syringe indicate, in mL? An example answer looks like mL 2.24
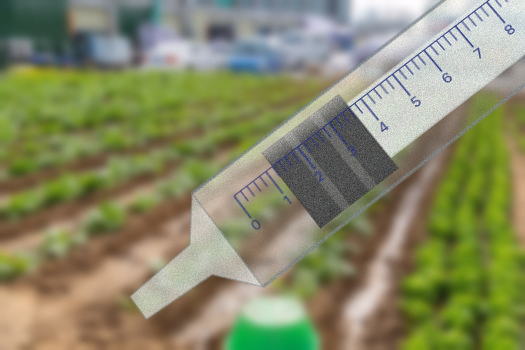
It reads mL 1.2
